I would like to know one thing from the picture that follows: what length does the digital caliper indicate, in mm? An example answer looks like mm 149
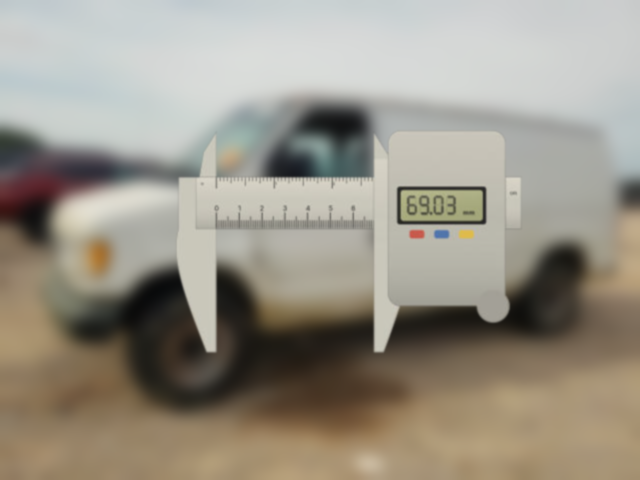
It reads mm 69.03
